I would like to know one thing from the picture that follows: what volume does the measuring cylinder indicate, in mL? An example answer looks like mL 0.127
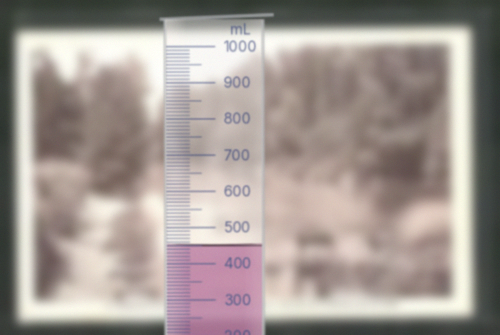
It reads mL 450
